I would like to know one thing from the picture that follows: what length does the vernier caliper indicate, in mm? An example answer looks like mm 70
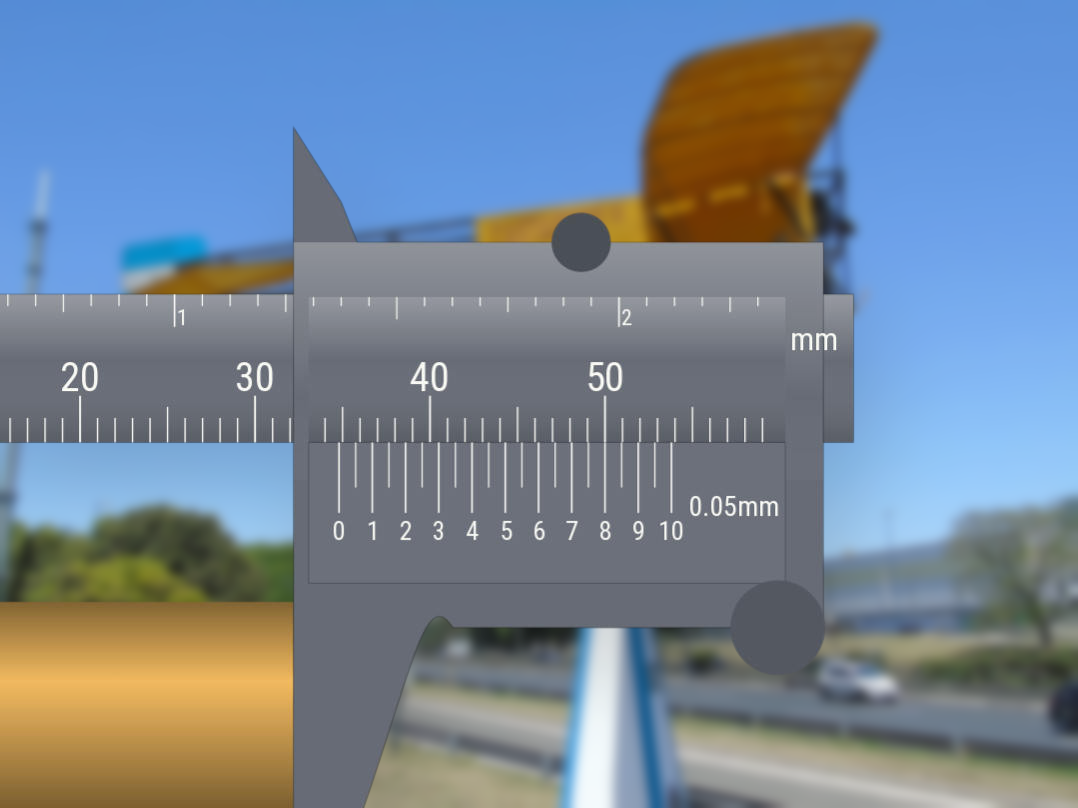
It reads mm 34.8
